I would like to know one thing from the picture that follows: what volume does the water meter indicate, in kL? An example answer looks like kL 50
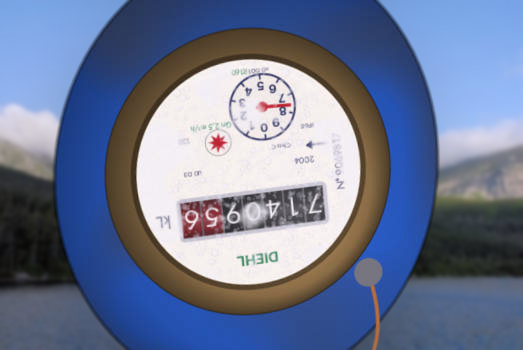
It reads kL 71409.567
